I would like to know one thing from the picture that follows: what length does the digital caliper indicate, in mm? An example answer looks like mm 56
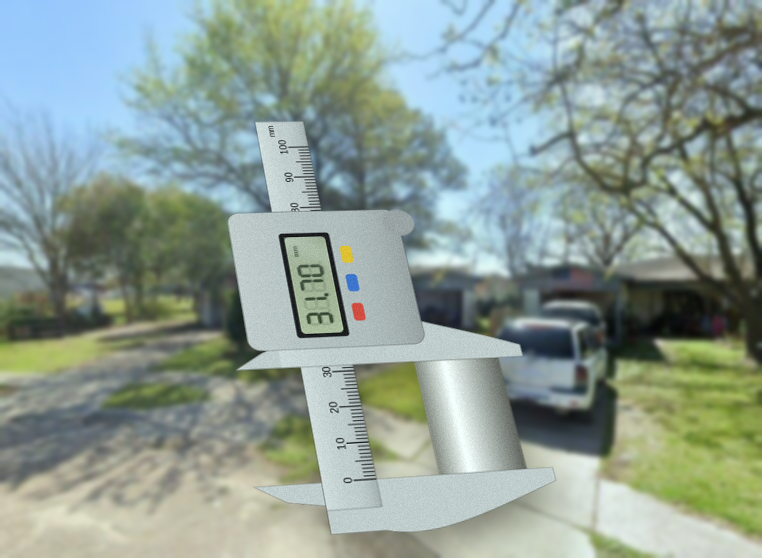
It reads mm 31.70
